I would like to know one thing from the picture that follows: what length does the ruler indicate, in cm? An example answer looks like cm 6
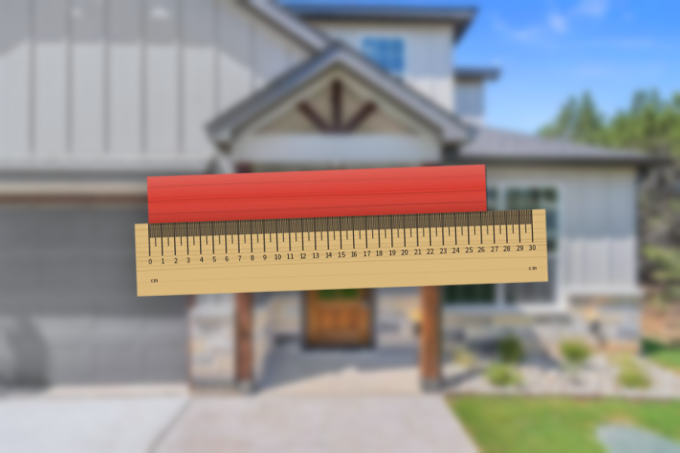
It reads cm 26.5
